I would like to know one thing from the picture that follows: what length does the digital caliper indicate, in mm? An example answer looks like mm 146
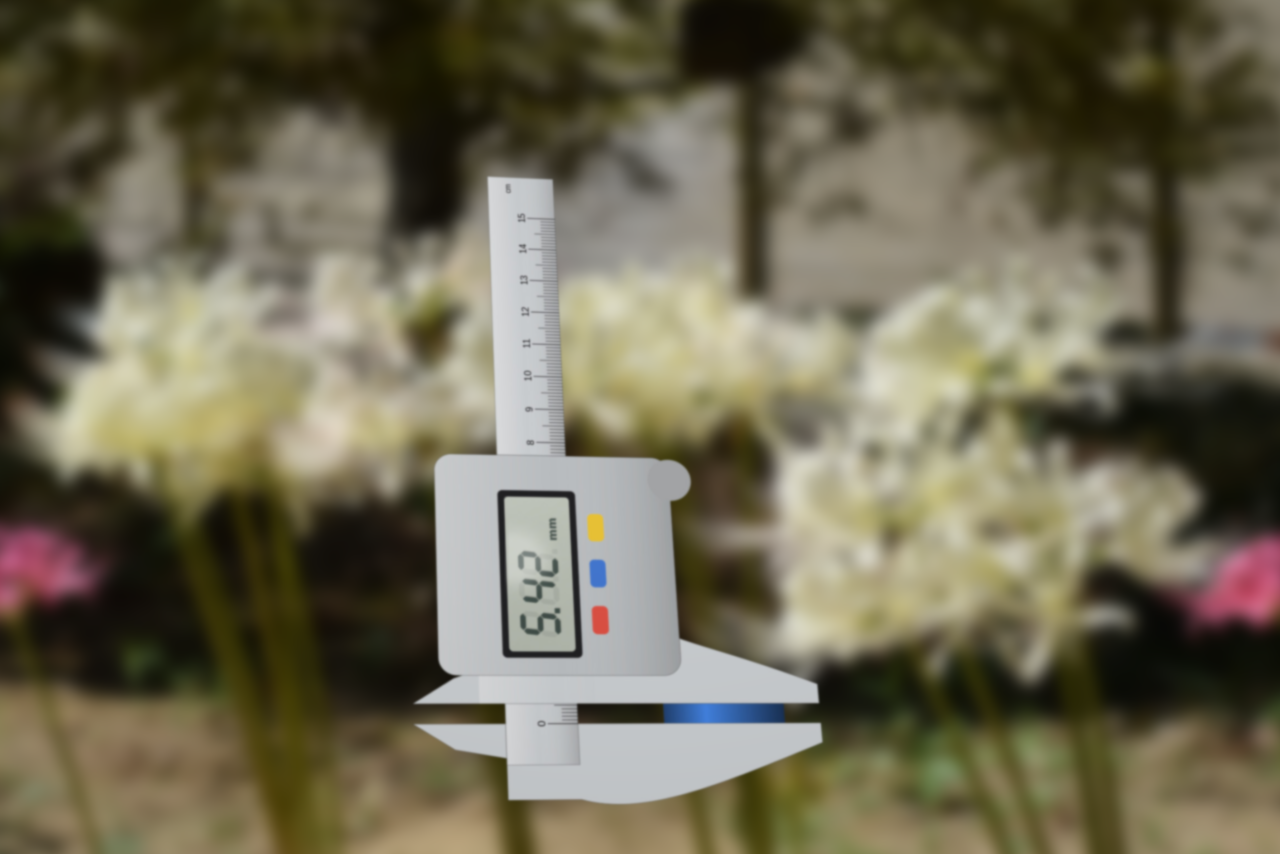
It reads mm 5.42
